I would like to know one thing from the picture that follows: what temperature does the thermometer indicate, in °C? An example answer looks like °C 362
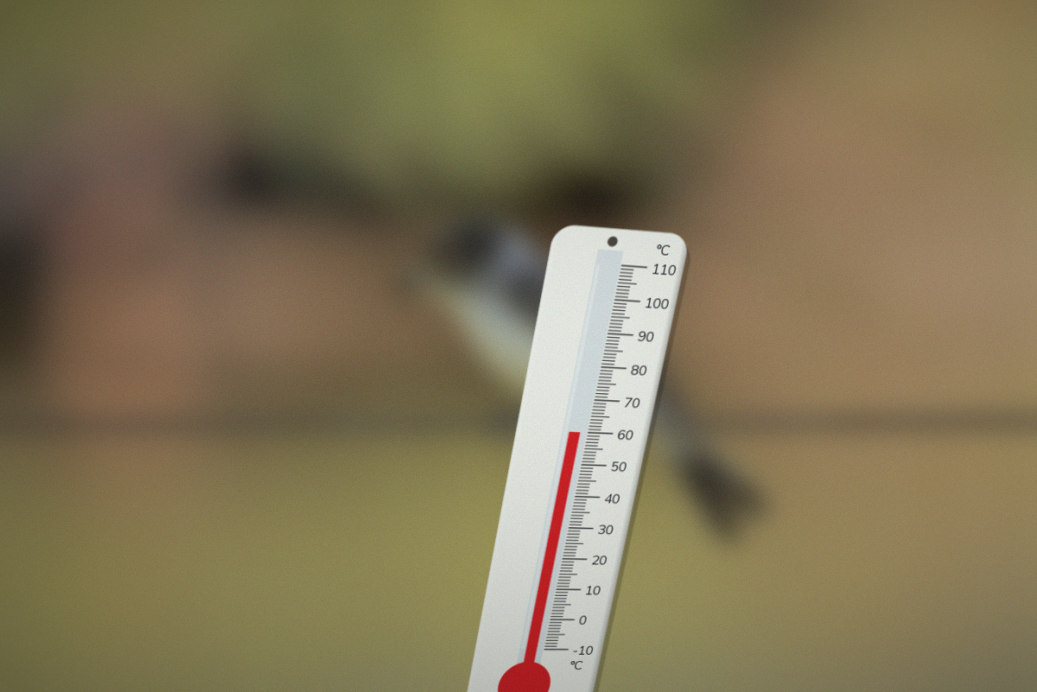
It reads °C 60
